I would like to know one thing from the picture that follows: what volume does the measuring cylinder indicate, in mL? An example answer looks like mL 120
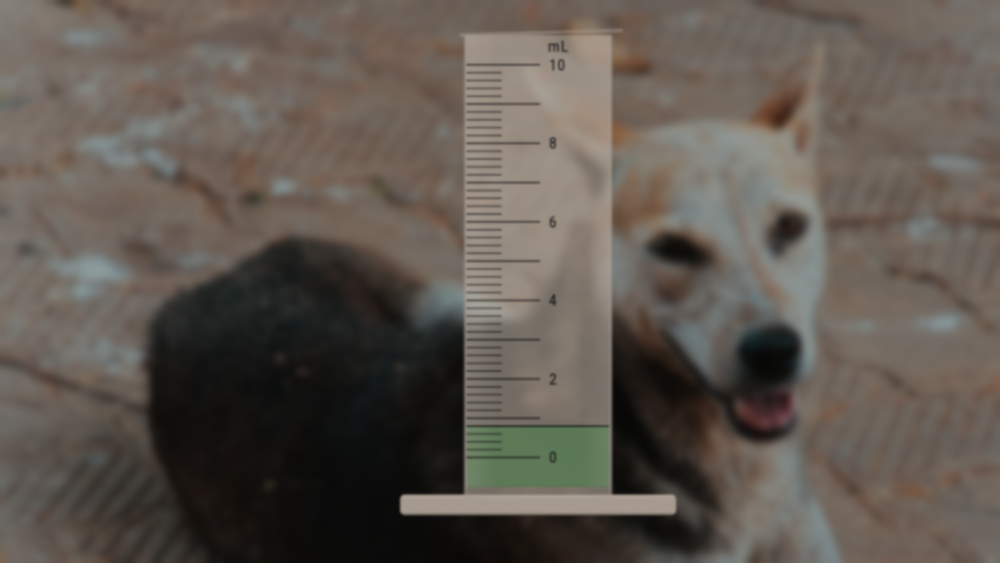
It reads mL 0.8
